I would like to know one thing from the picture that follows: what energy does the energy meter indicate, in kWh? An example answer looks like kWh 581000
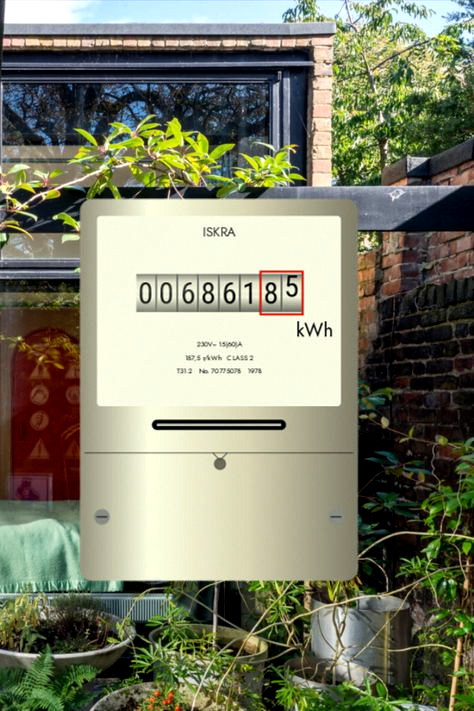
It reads kWh 6861.85
